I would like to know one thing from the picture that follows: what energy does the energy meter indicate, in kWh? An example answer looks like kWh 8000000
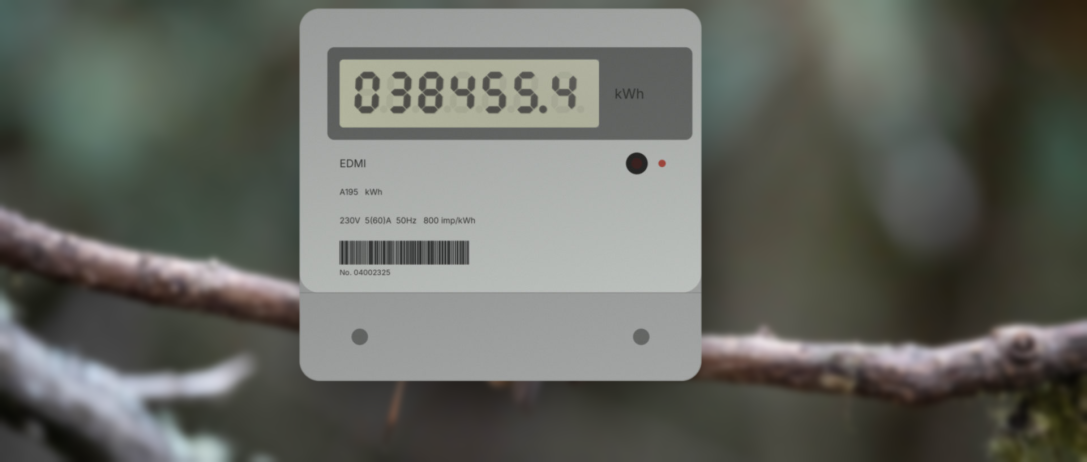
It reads kWh 38455.4
